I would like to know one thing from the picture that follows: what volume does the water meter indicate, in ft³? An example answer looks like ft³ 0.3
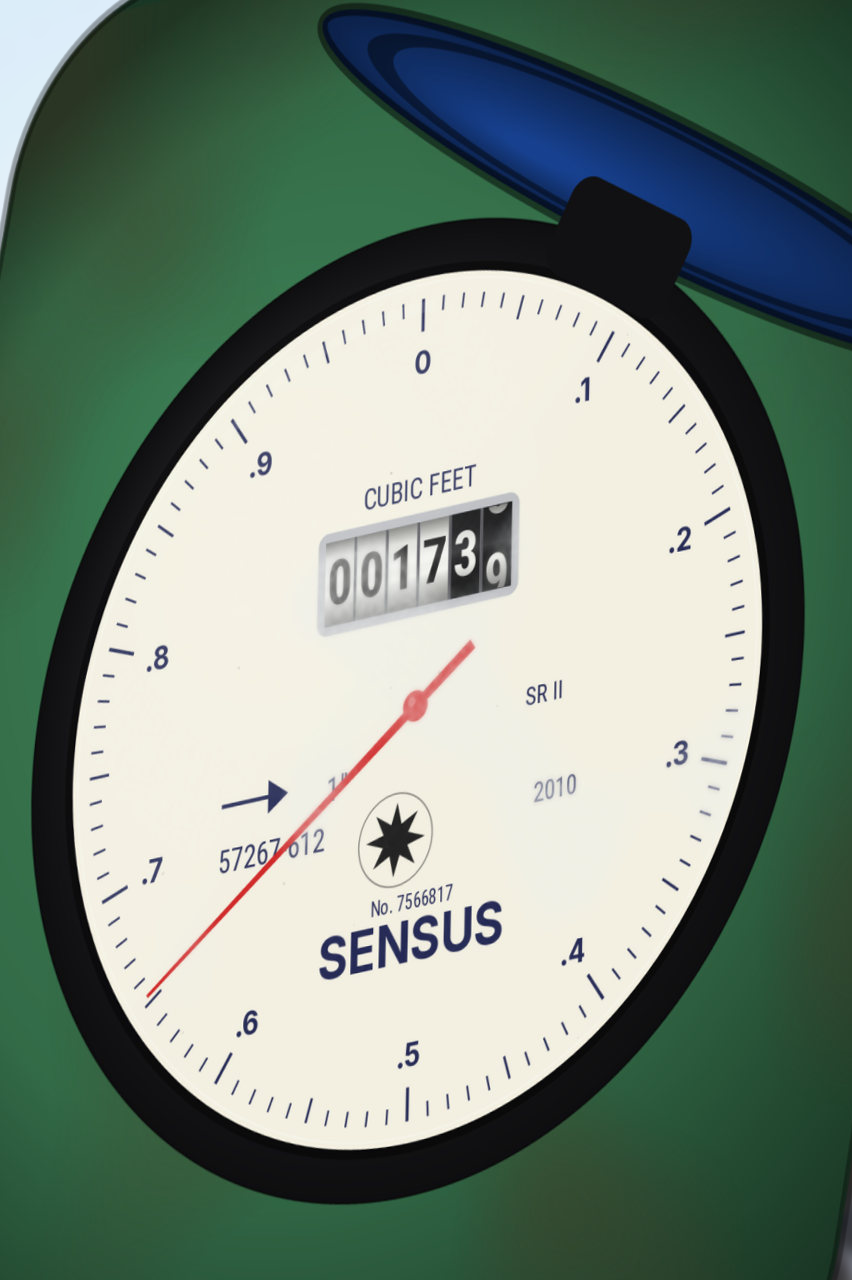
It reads ft³ 1738.65
